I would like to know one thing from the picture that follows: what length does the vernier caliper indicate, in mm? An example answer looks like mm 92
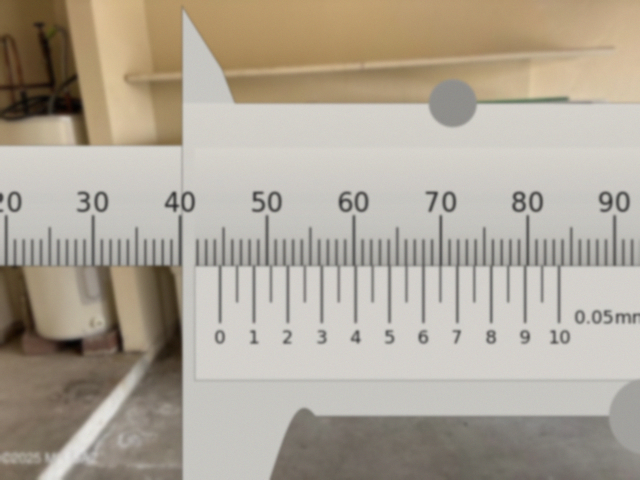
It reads mm 44.6
